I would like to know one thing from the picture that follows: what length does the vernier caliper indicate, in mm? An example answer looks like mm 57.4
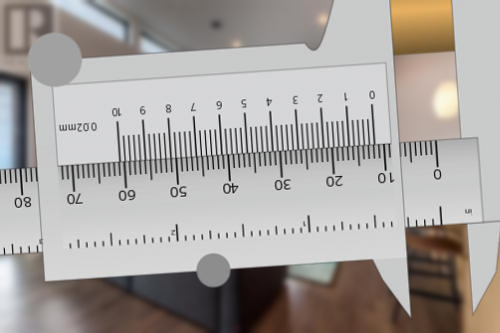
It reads mm 11.8
